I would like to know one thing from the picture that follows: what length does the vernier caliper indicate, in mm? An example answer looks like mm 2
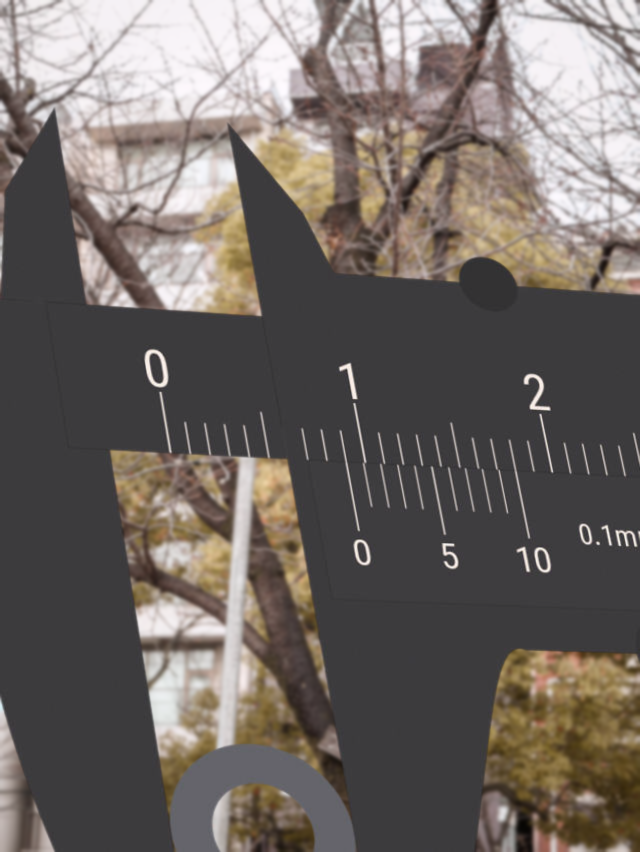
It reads mm 9.0
